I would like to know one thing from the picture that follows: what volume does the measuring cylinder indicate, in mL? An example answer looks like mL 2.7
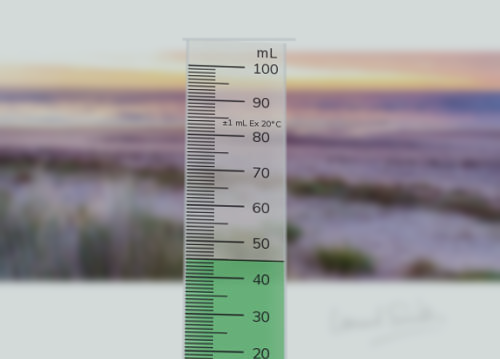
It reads mL 45
